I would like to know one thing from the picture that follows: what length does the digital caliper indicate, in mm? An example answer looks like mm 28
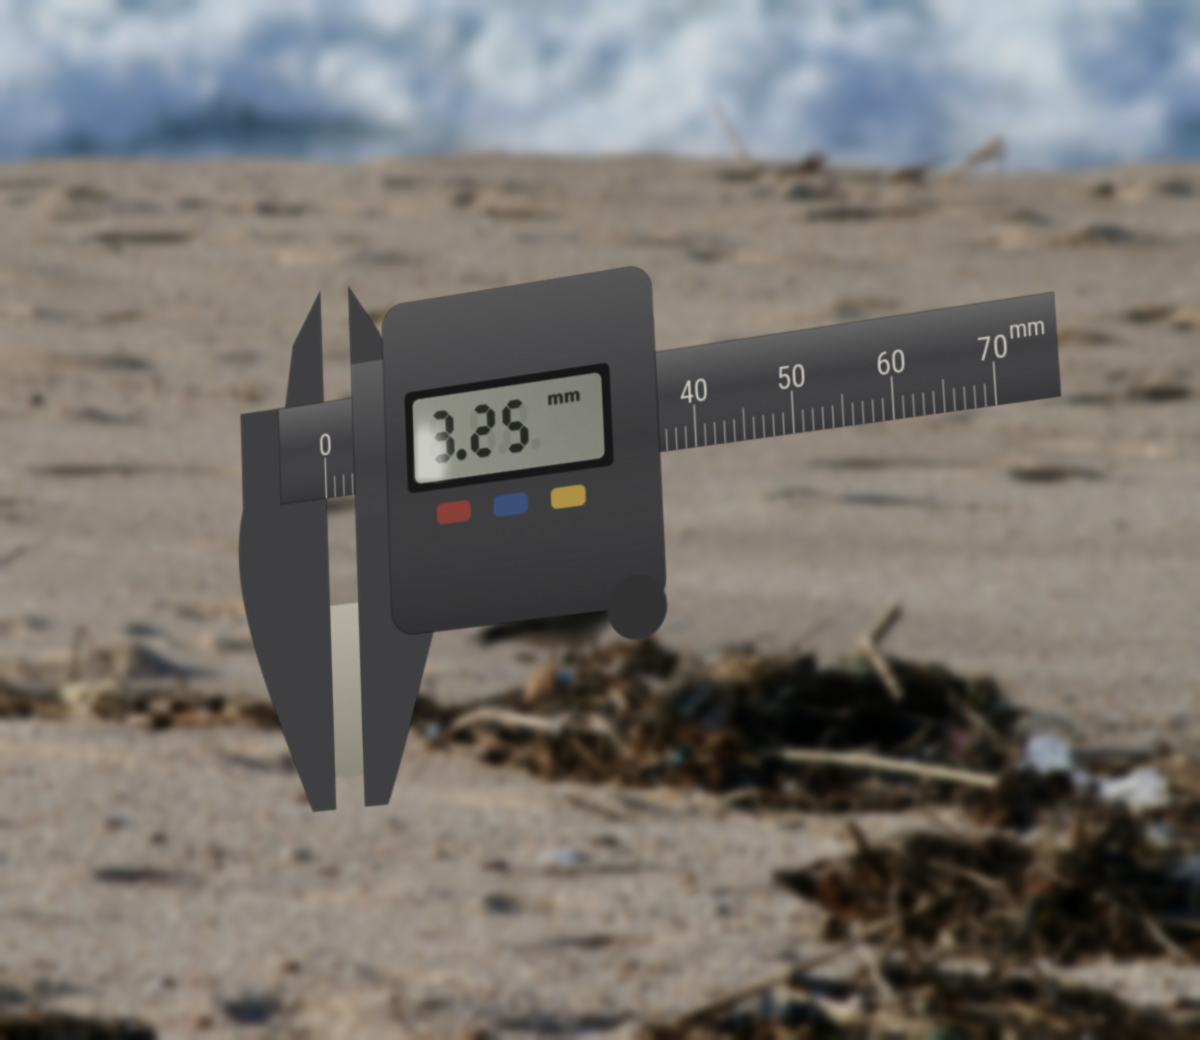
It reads mm 3.25
